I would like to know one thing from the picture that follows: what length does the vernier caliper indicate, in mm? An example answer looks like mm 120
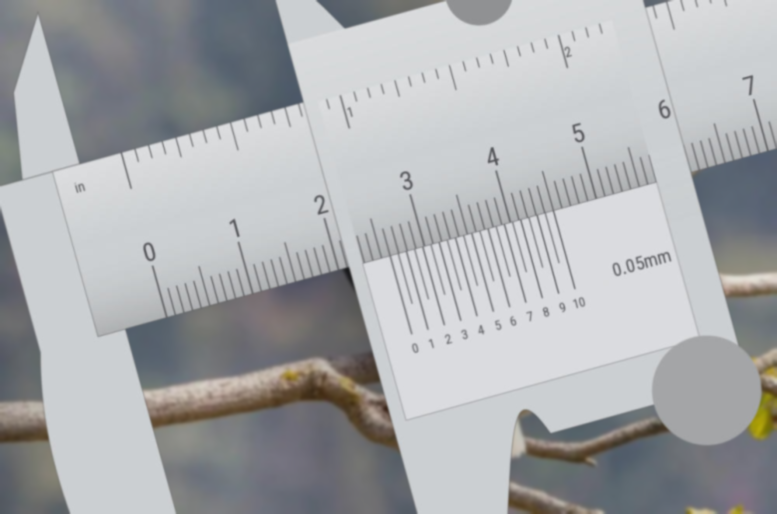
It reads mm 26.0
